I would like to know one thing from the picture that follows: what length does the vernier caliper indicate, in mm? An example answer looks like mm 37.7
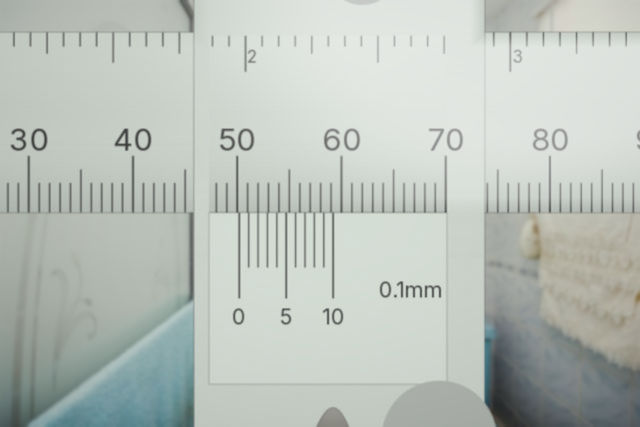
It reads mm 50.2
